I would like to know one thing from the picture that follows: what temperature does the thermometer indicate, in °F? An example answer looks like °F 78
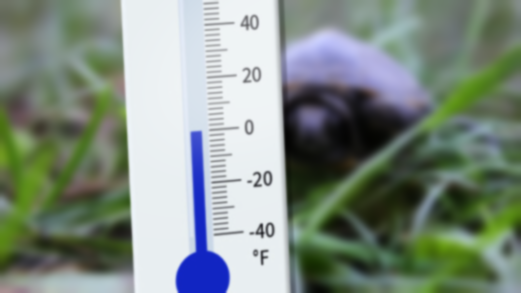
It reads °F 0
